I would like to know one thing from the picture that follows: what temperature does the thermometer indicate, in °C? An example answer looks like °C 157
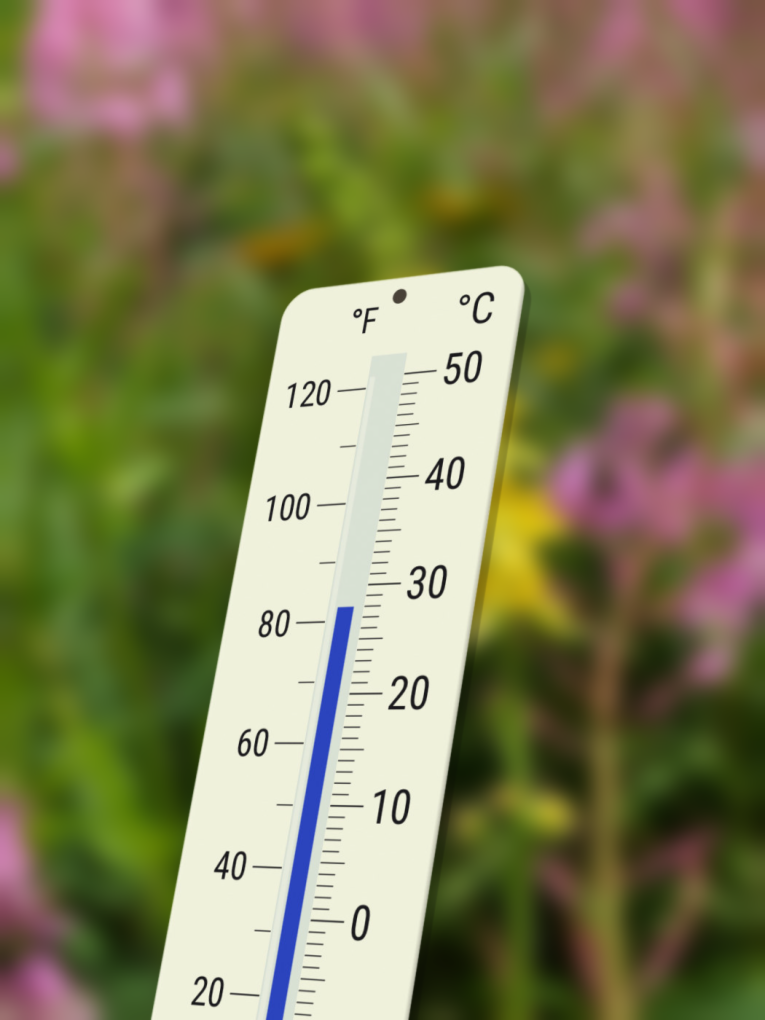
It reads °C 28
